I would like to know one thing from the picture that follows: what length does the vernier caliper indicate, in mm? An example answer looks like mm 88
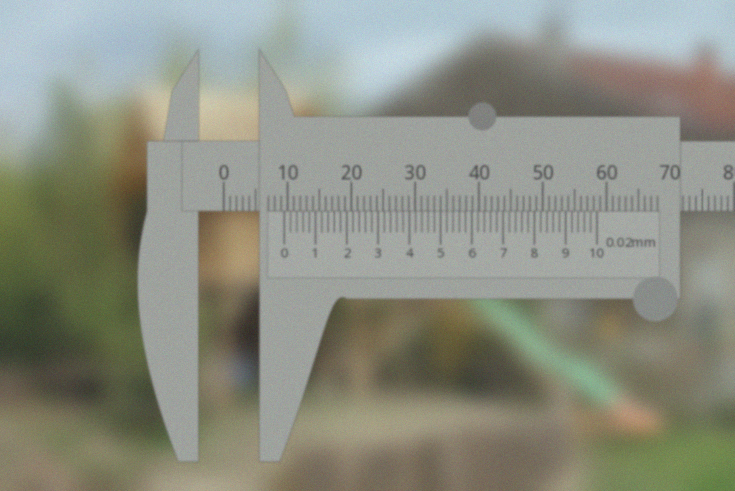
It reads mm 9.5
